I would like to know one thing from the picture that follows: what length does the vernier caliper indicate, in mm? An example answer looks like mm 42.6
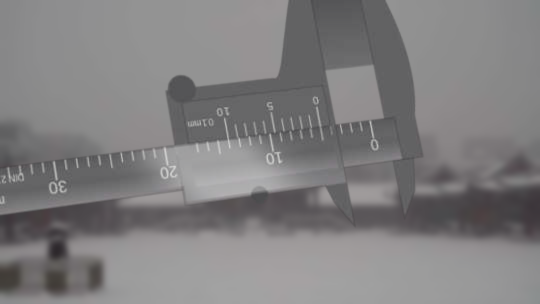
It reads mm 5.0
